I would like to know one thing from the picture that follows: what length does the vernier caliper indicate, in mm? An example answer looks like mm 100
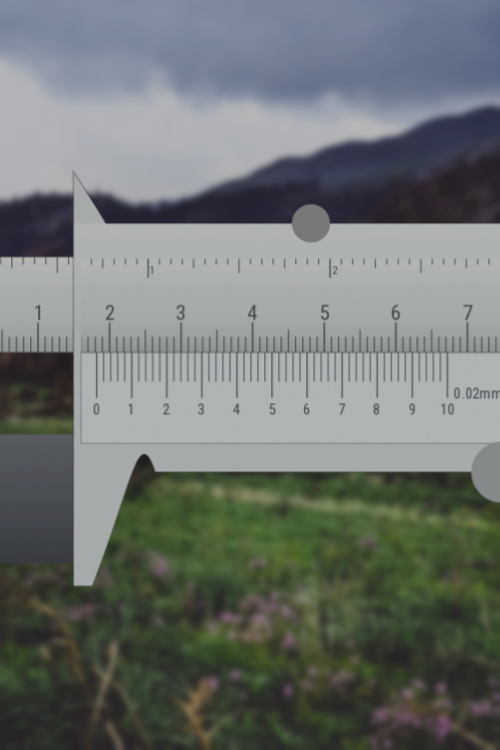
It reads mm 18.2
